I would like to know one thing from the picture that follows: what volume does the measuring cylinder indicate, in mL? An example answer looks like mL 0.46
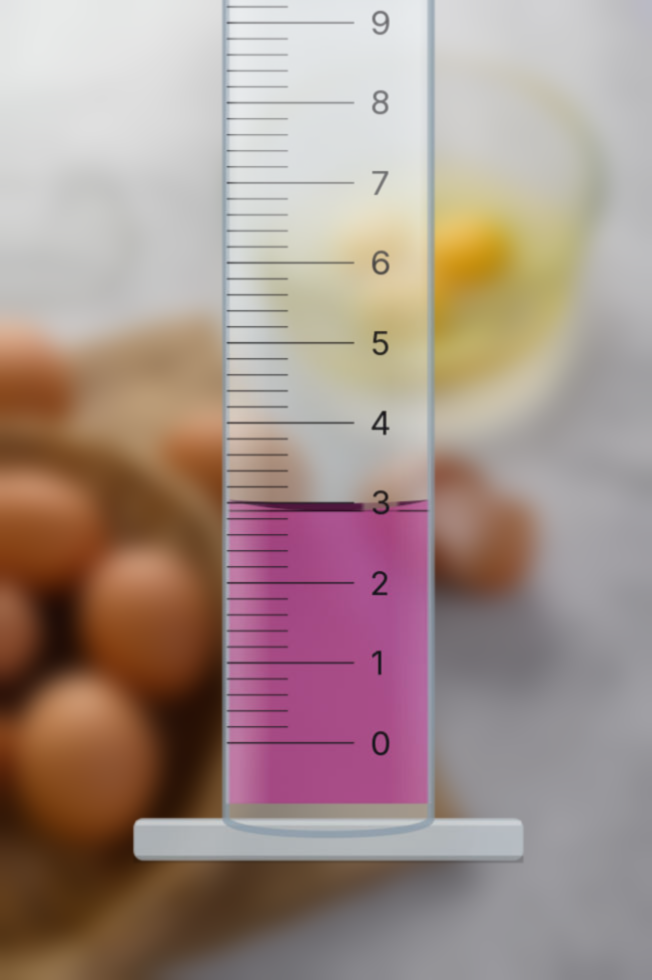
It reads mL 2.9
